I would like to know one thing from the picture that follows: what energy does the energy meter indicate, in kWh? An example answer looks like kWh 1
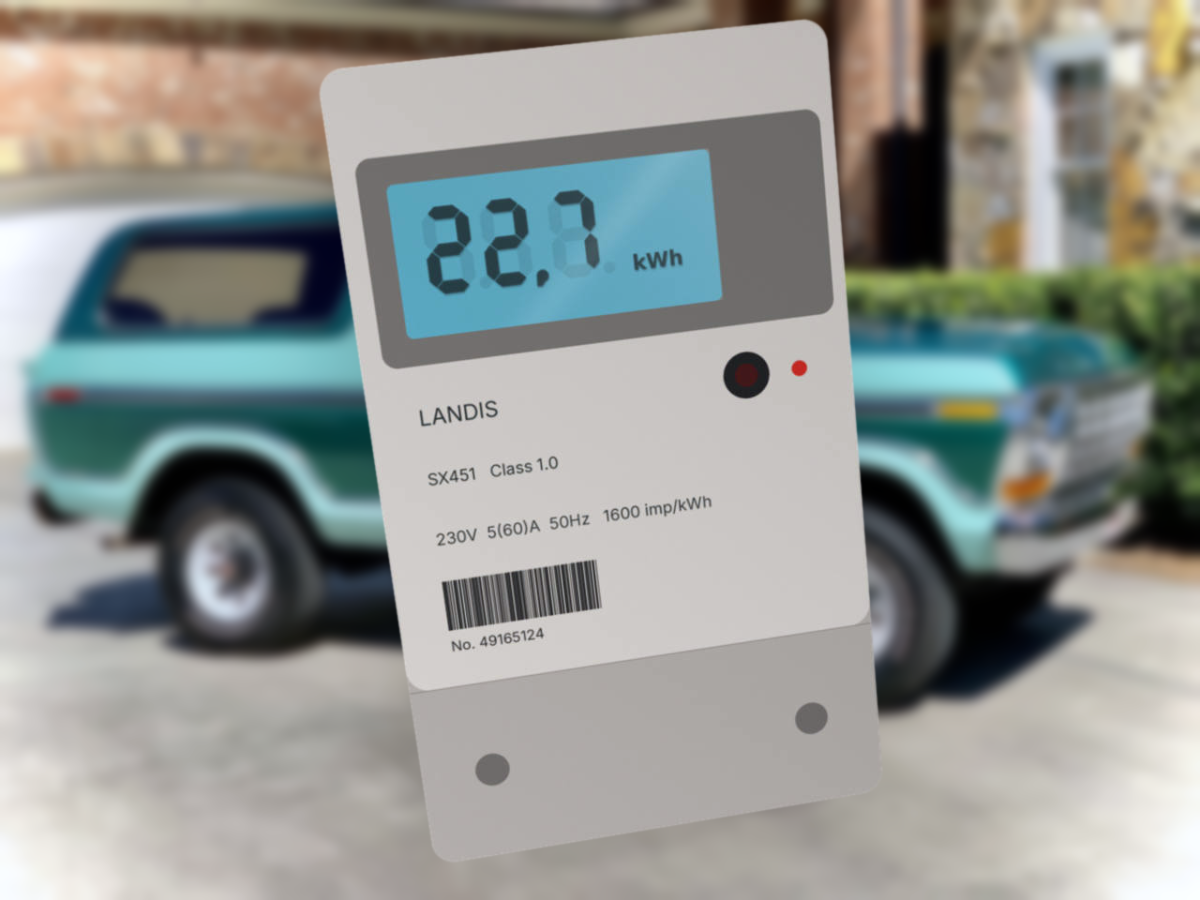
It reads kWh 22.7
